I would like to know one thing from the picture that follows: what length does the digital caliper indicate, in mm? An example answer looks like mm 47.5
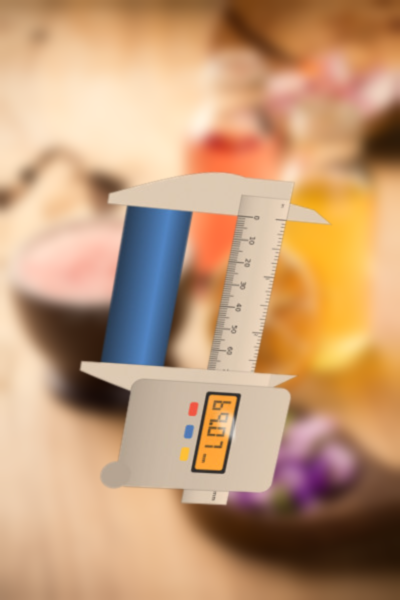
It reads mm 69.07
